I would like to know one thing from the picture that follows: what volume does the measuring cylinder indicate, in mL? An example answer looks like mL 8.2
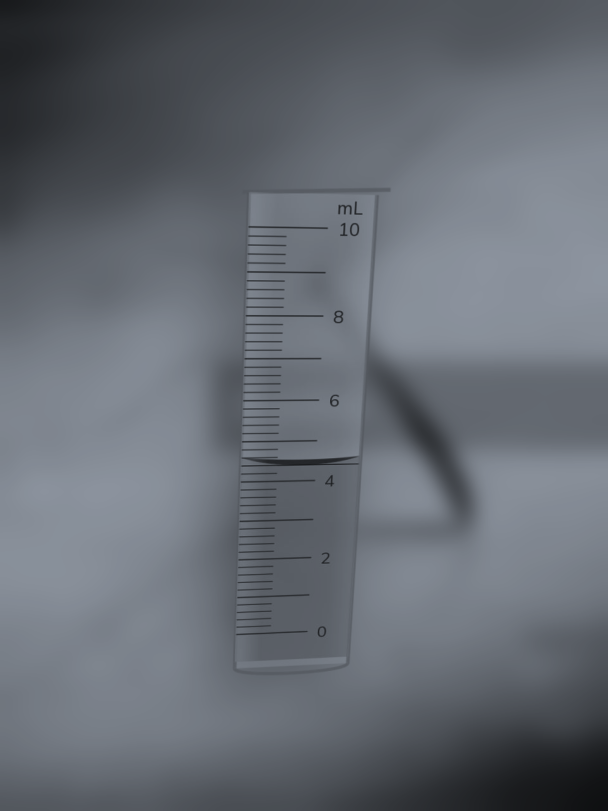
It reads mL 4.4
